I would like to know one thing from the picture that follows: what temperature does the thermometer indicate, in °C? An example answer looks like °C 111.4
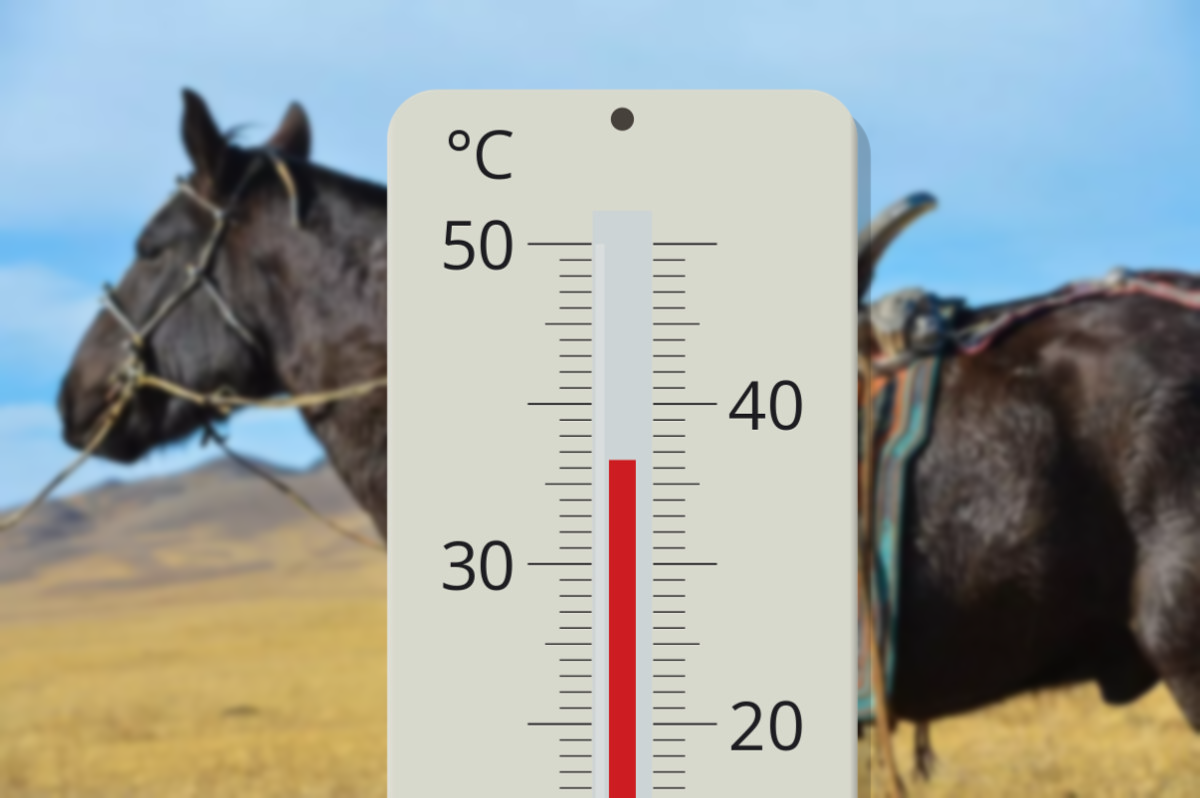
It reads °C 36.5
